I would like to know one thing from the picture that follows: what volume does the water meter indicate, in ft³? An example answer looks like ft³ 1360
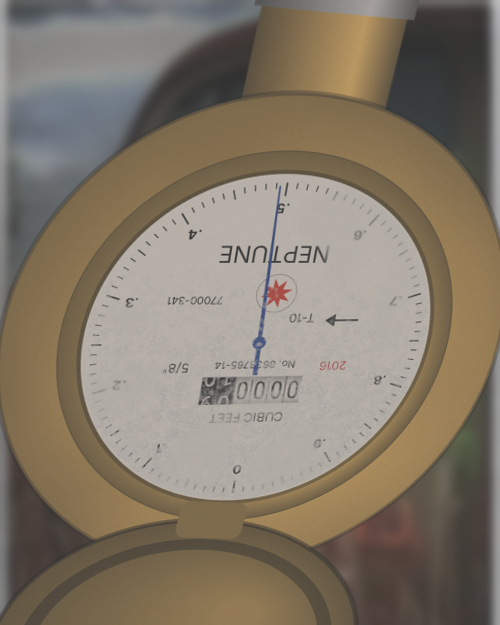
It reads ft³ 9.49
